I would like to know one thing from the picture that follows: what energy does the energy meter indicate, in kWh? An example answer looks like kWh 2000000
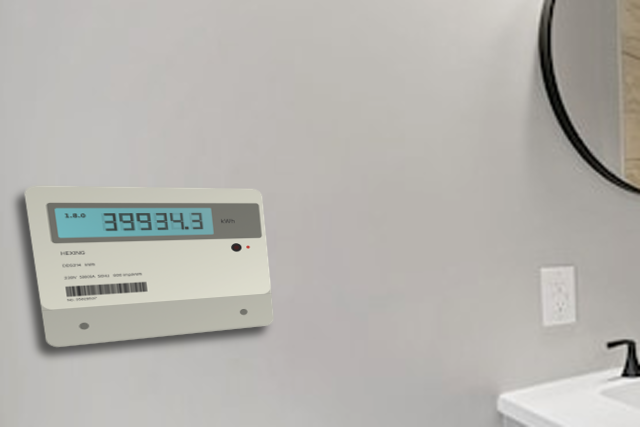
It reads kWh 39934.3
